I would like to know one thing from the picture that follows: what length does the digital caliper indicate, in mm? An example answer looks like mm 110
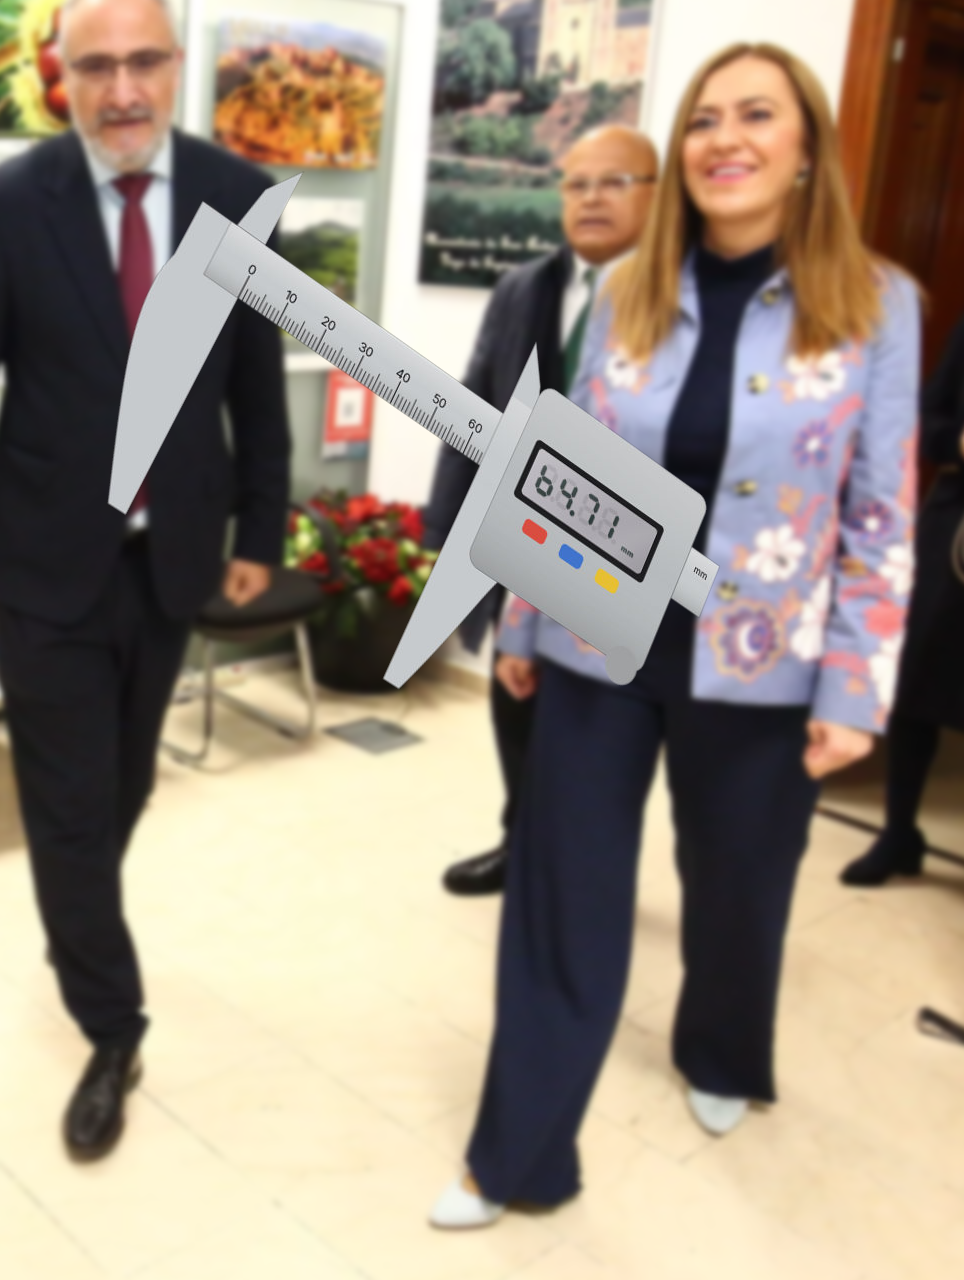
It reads mm 64.71
